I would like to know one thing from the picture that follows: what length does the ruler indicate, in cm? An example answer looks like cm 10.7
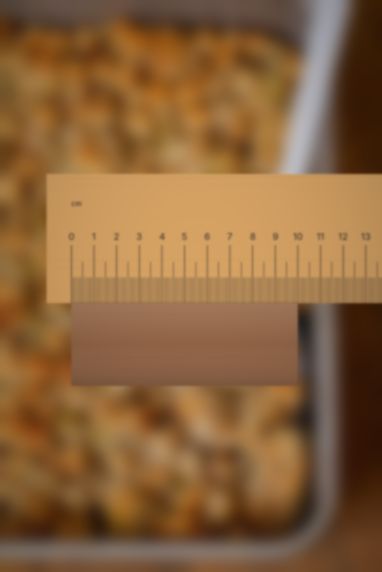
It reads cm 10
